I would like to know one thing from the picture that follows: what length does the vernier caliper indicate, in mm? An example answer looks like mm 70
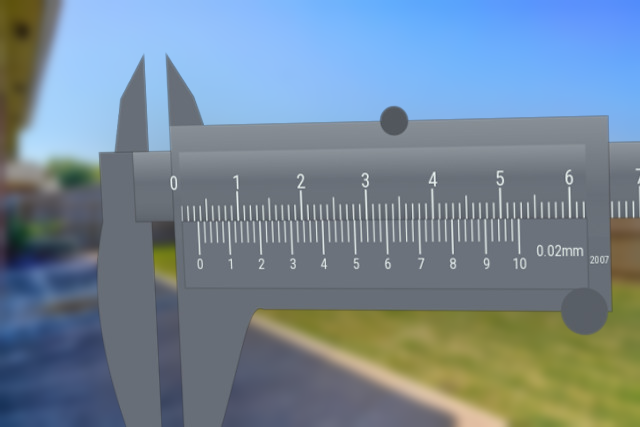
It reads mm 3.6
